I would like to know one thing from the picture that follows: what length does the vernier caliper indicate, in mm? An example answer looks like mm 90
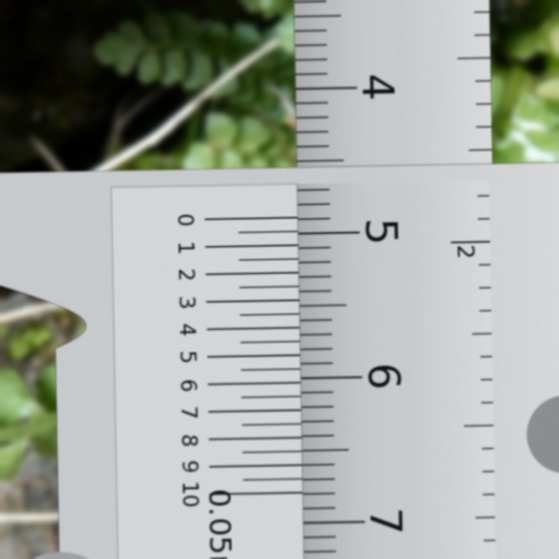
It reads mm 48.9
